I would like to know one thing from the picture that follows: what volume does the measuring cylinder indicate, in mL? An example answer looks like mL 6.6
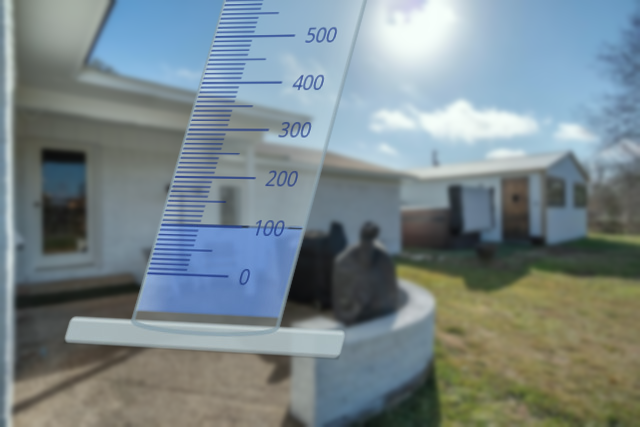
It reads mL 100
